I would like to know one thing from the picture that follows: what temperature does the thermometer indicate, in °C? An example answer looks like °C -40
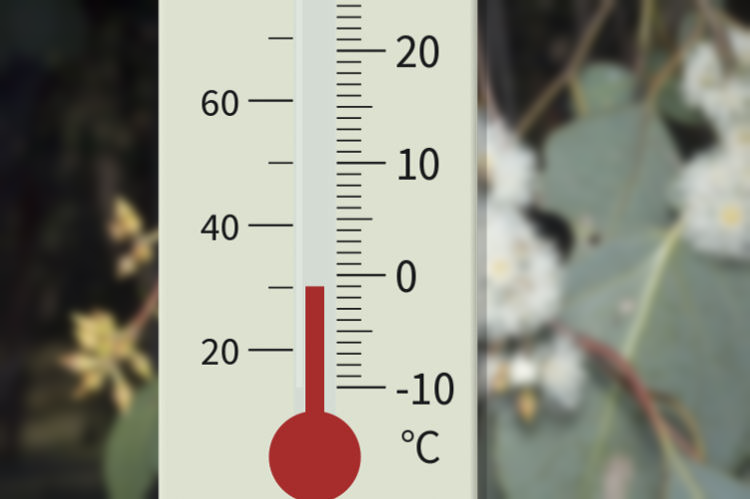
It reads °C -1
